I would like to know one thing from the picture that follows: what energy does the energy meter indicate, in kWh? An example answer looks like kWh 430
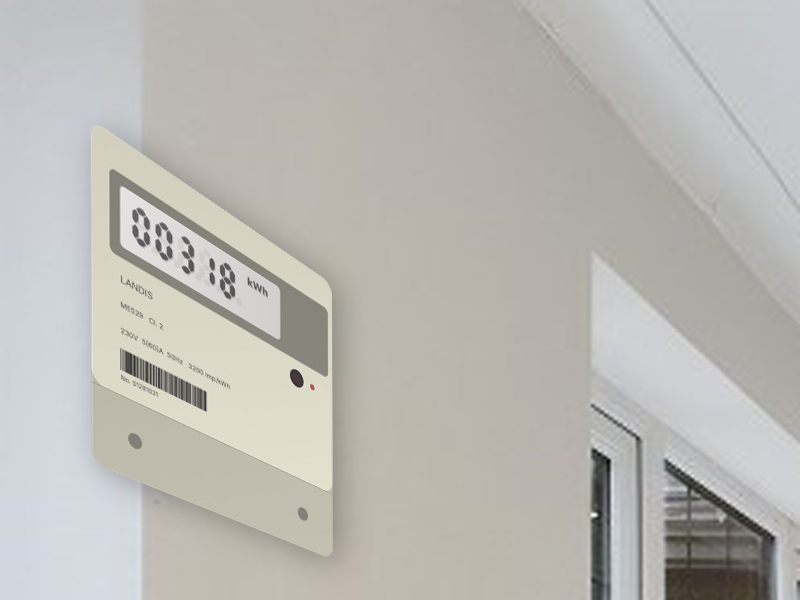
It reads kWh 318
